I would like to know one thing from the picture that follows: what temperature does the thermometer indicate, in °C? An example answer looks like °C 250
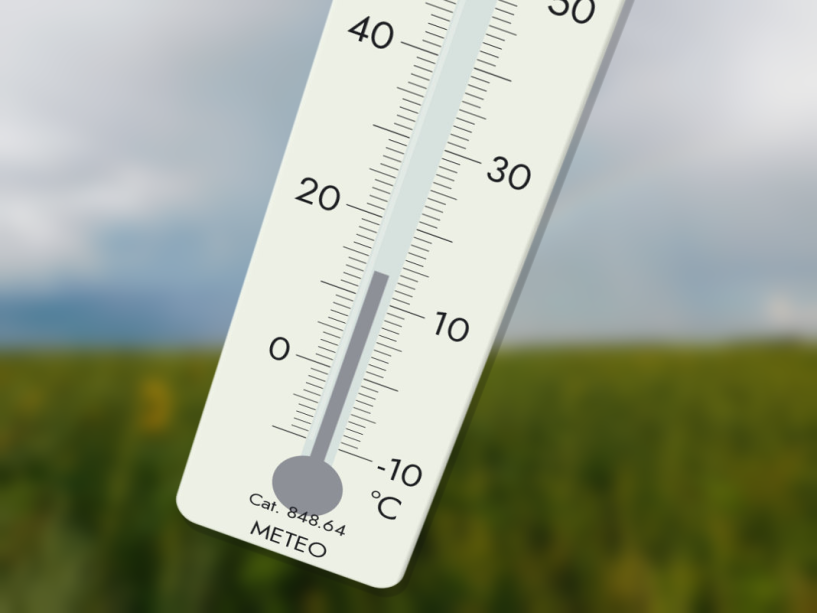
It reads °C 13.5
